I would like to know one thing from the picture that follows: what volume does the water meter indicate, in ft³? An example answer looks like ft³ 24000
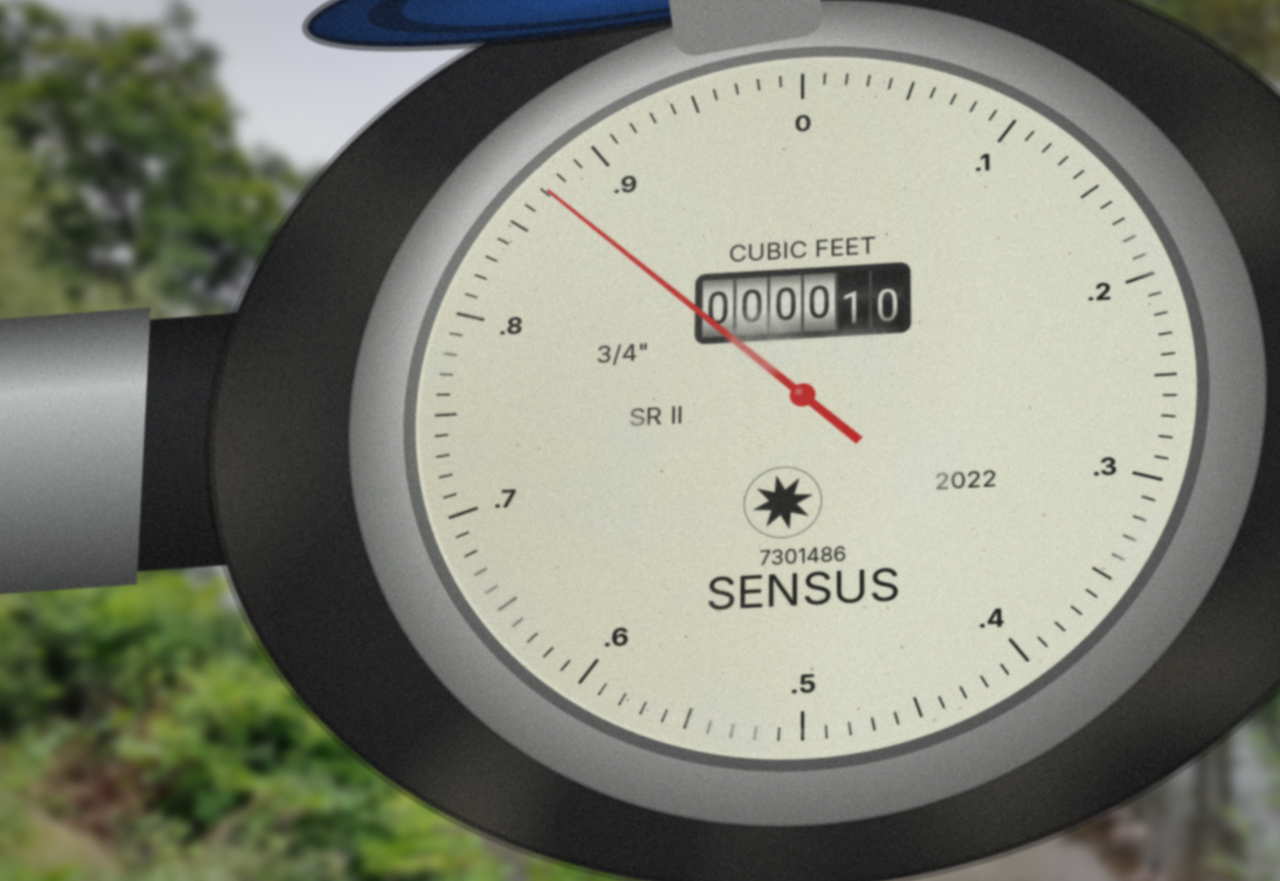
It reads ft³ 9.87
